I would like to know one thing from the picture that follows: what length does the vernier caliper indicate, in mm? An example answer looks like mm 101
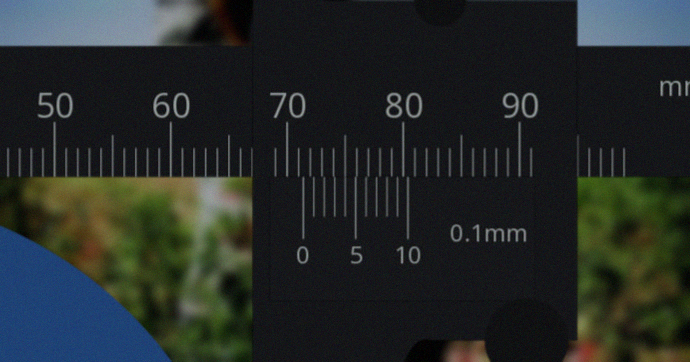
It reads mm 71.4
